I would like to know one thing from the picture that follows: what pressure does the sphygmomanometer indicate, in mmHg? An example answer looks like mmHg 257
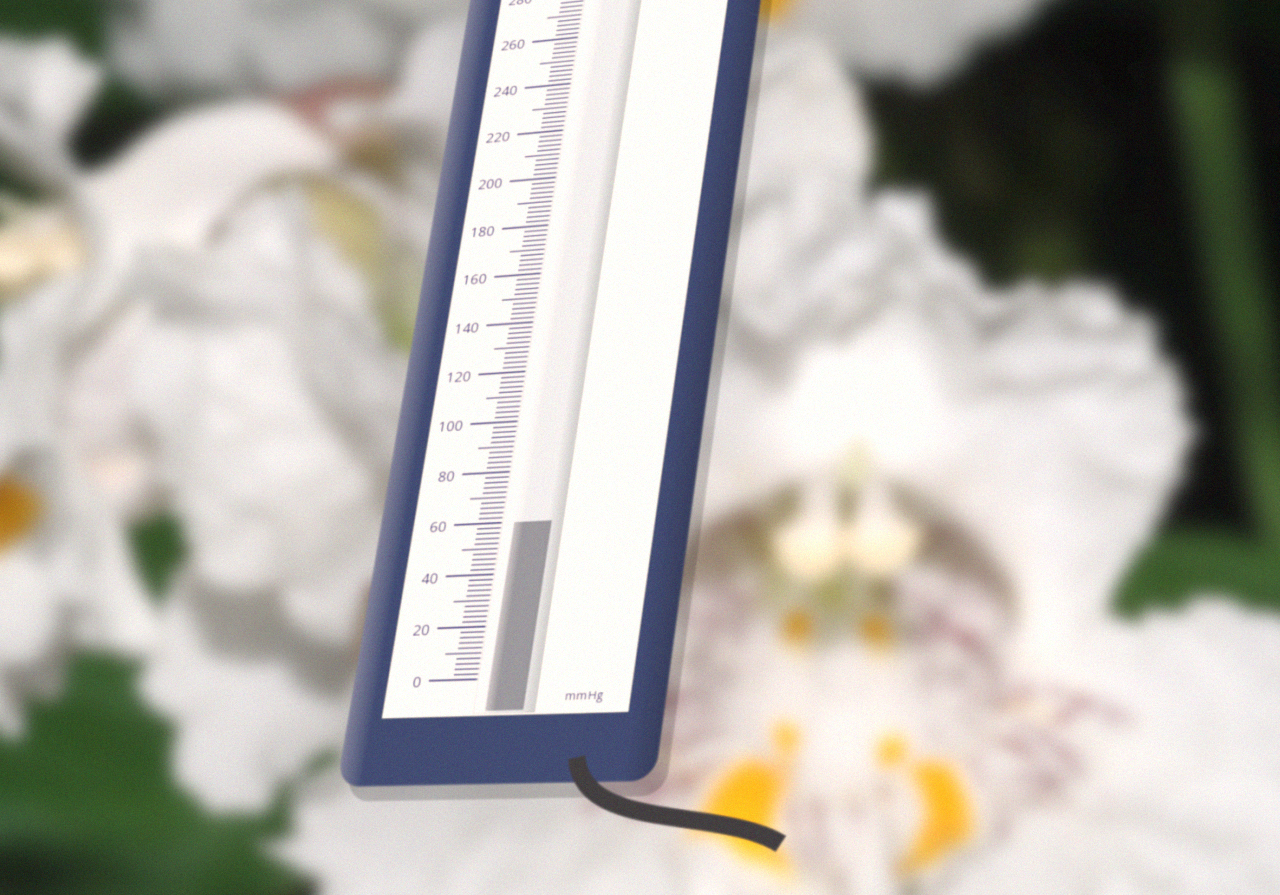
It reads mmHg 60
